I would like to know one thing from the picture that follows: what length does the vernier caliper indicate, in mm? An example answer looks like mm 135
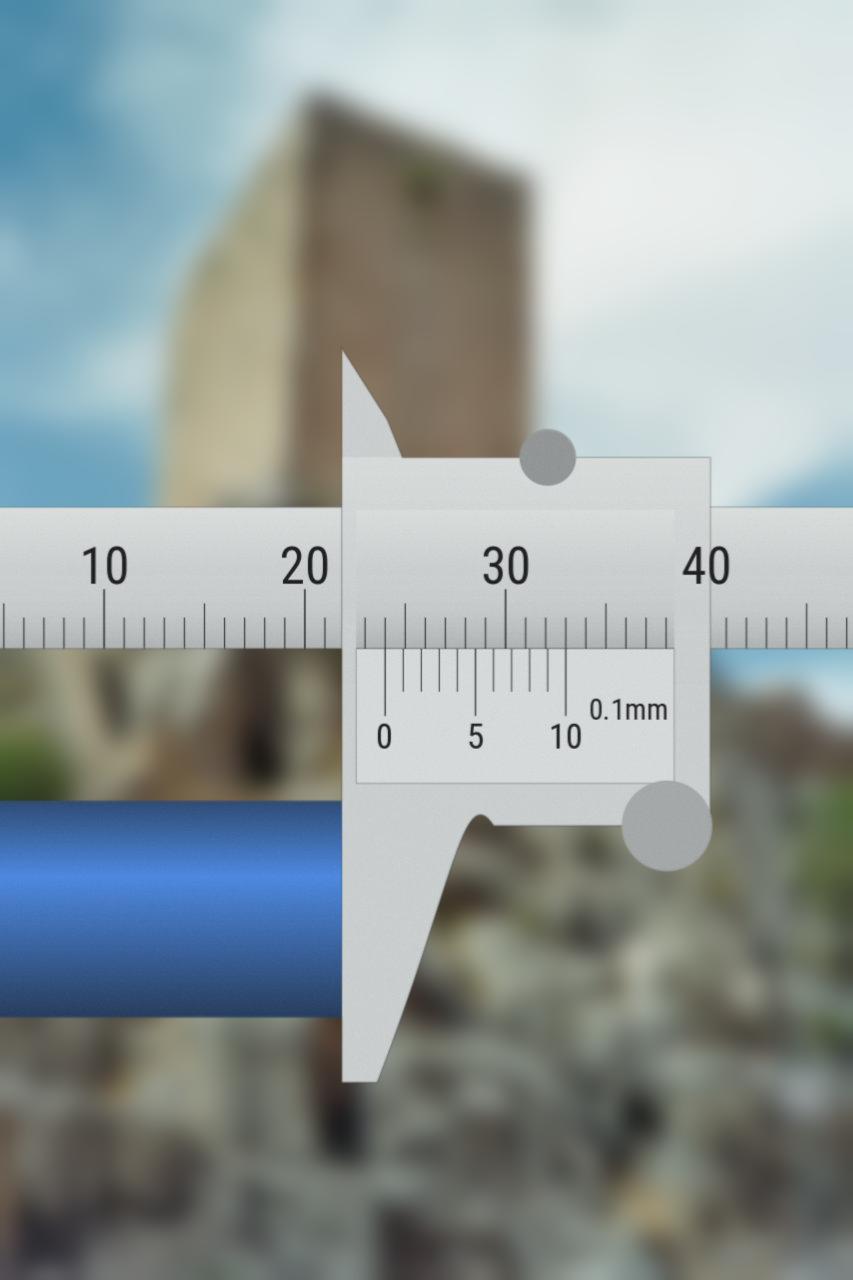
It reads mm 24.0
